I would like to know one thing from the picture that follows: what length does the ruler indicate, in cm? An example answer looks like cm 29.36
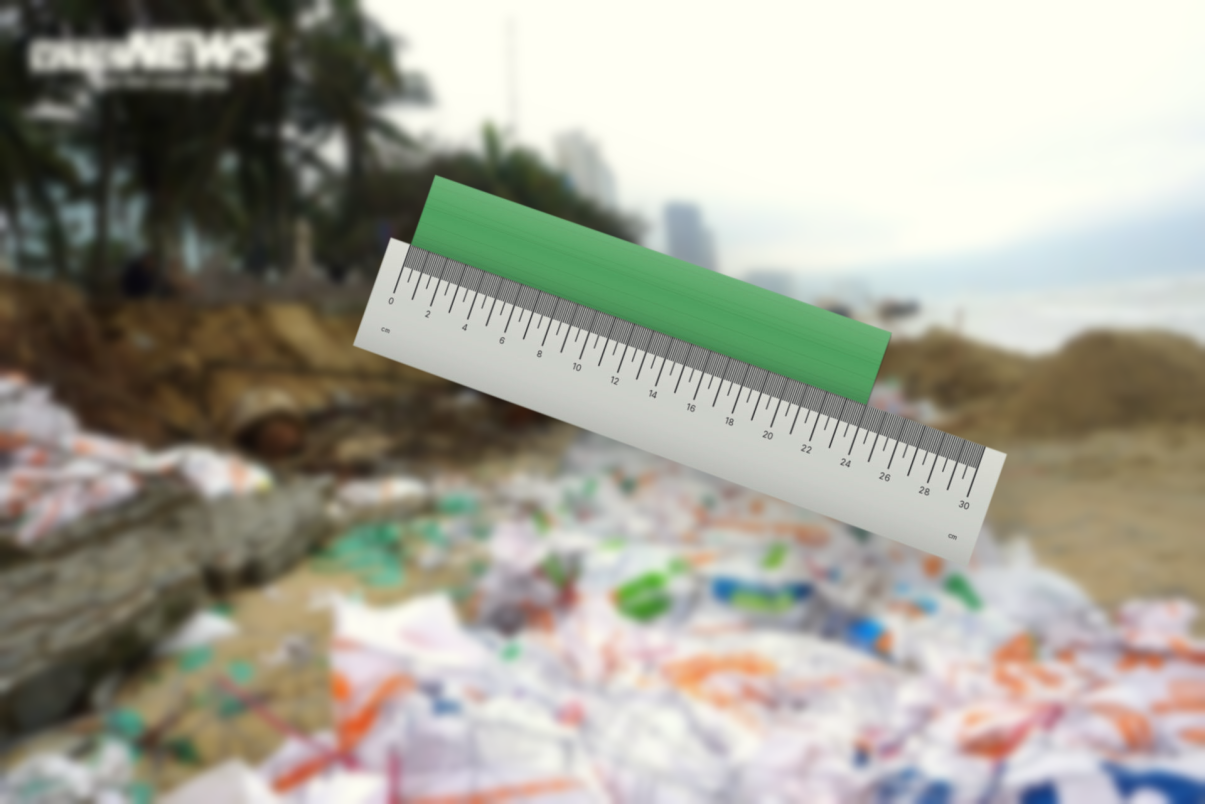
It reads cm 24
